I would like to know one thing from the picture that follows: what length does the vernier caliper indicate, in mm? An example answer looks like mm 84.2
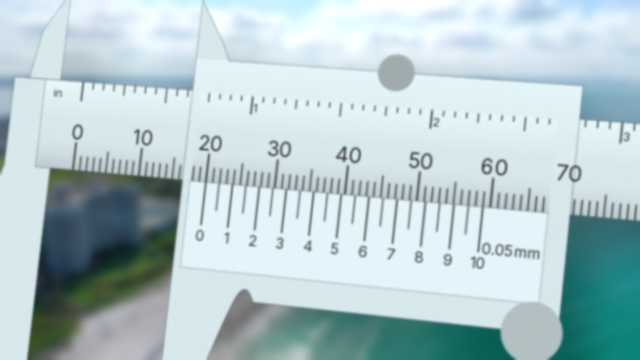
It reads mm 20.0
